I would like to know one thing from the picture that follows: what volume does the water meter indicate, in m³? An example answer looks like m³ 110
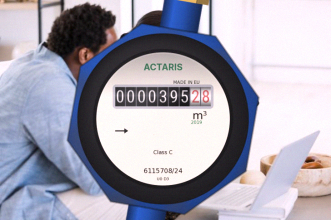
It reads m³ 395.28
